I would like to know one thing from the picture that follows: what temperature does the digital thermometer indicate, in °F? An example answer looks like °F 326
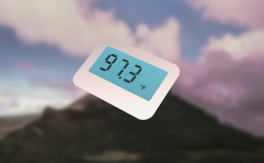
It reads °F 97.3
